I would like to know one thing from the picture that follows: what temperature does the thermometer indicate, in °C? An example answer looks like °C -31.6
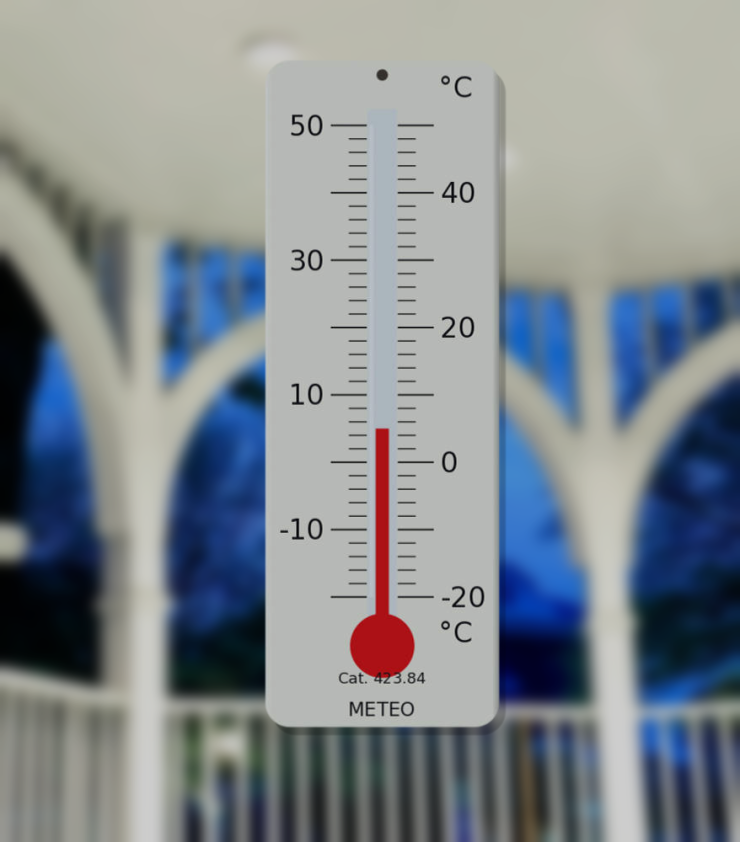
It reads °C 5
